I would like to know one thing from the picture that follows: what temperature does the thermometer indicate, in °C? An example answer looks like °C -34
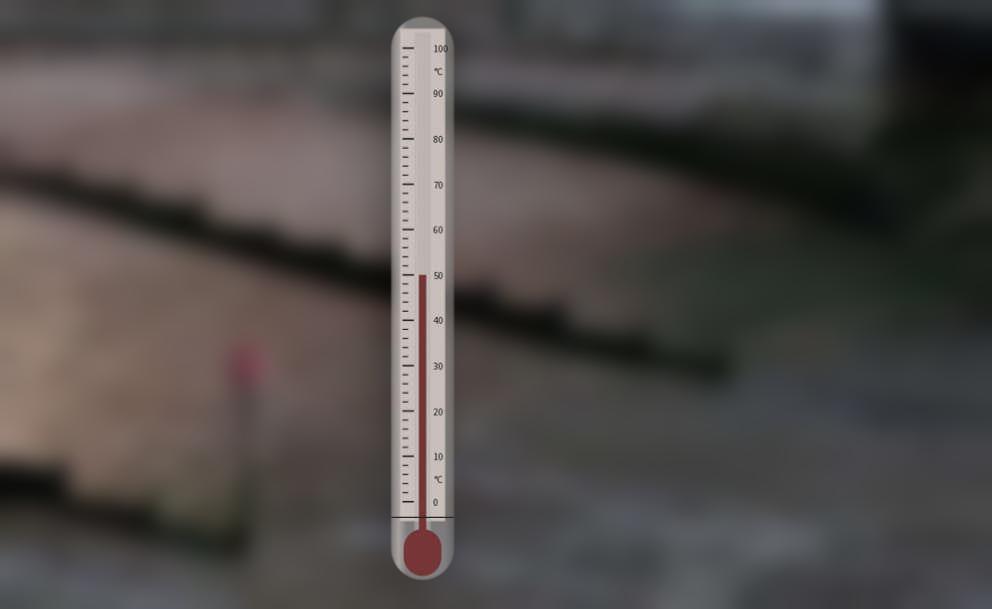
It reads °C 50
